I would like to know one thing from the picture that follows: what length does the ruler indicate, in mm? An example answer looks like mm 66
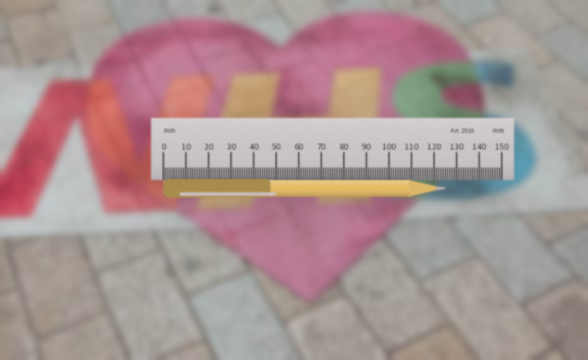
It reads mm 125
